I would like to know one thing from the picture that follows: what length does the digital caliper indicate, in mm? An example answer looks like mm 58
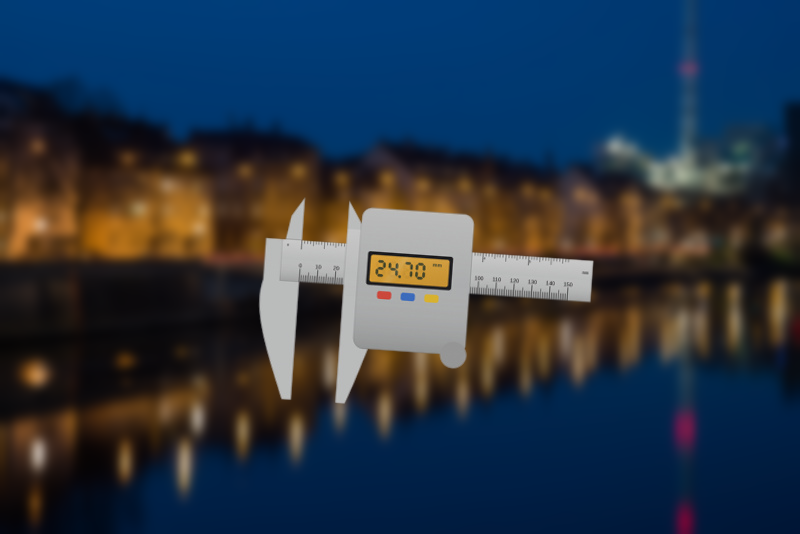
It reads mm 24.70
